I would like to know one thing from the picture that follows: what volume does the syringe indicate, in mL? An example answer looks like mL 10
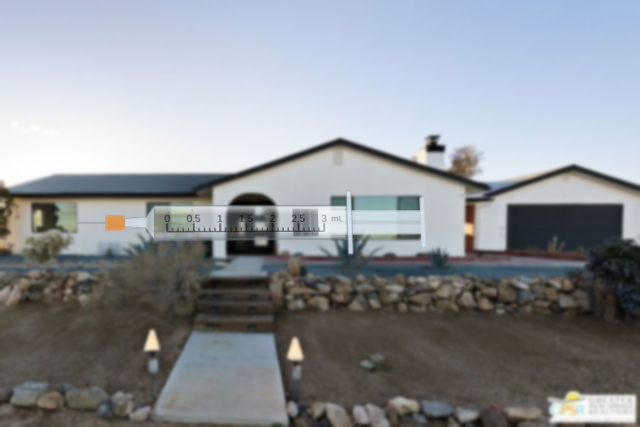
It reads mL 2.4
